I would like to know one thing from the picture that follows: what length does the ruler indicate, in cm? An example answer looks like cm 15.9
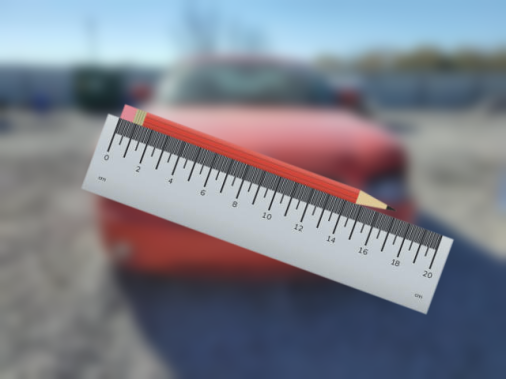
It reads cm 17
